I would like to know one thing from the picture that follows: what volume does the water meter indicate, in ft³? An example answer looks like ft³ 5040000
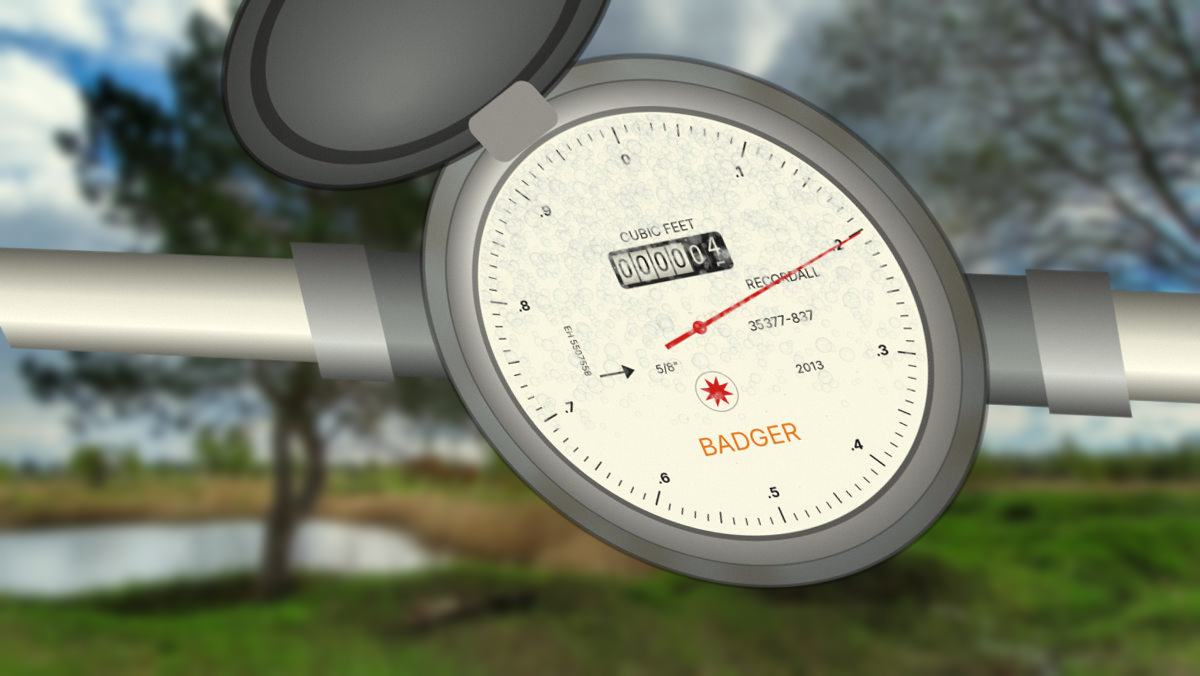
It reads ft³ 4.20
